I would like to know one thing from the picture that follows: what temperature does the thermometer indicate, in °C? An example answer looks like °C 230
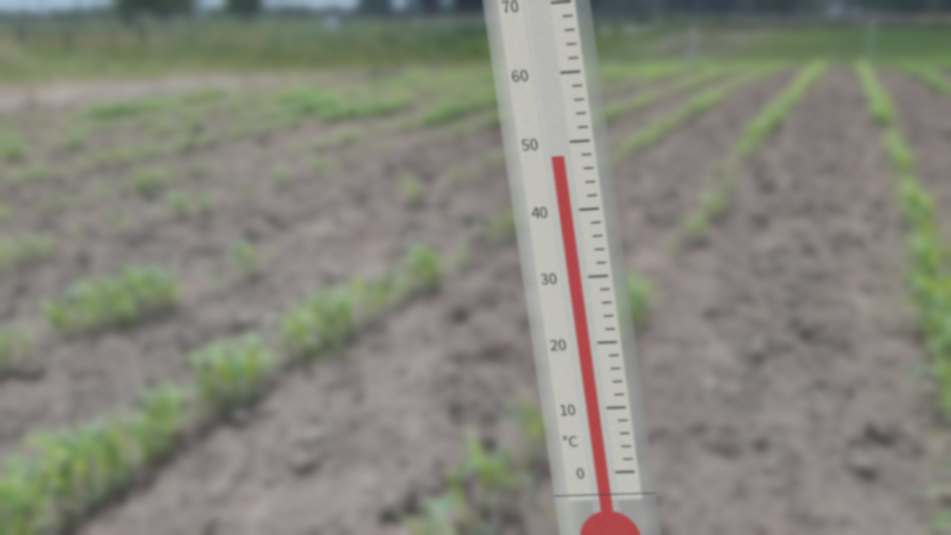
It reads °C 48
